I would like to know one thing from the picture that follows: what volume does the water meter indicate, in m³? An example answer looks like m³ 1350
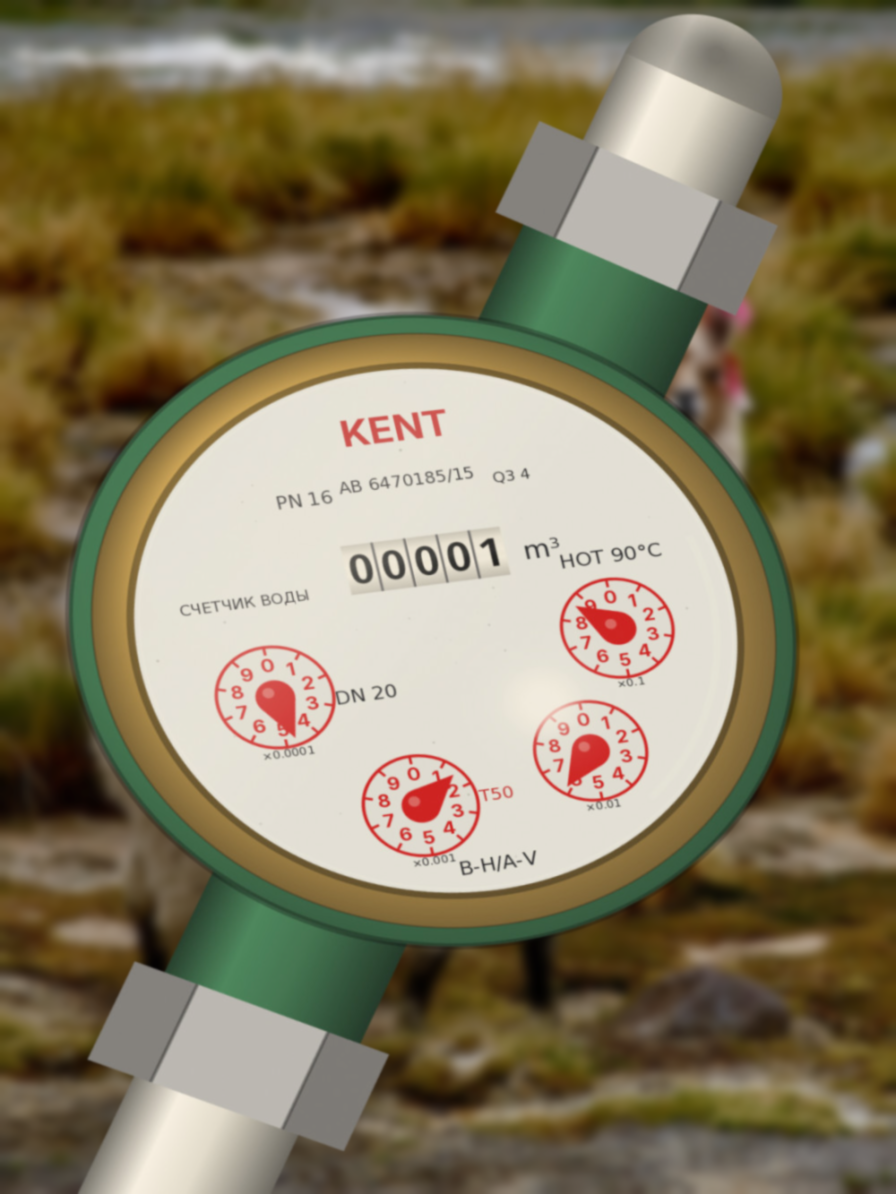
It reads m³ 1.8614
